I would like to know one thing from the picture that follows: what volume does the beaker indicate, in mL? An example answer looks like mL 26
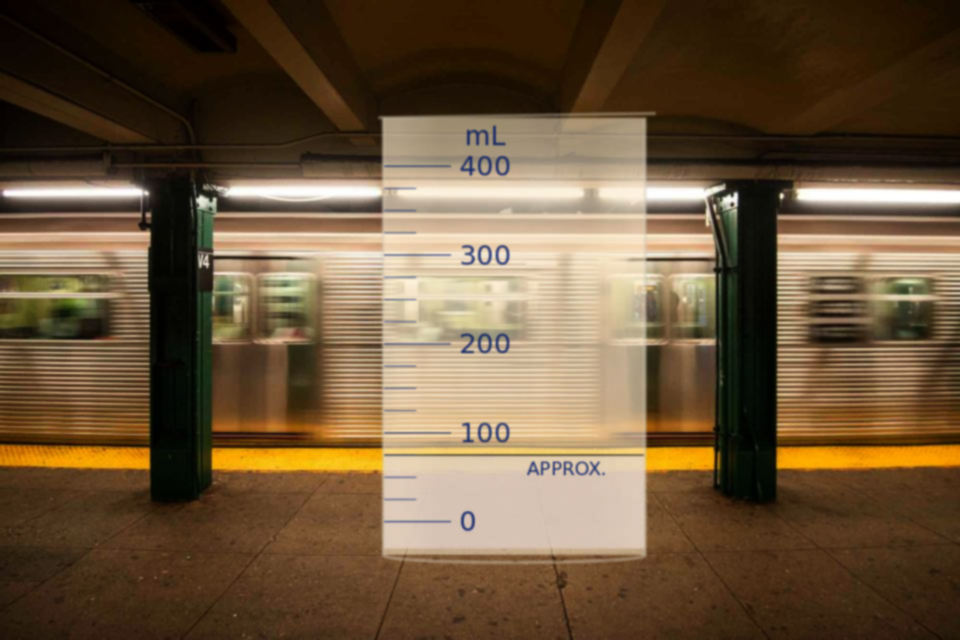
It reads mL 75
